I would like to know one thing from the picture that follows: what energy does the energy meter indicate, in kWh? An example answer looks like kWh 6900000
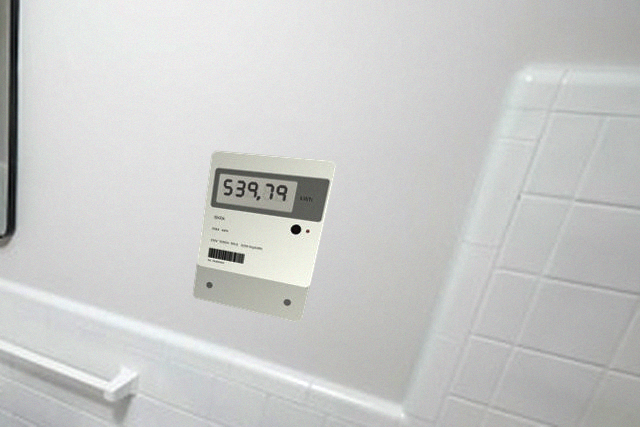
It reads kWh 539.79
